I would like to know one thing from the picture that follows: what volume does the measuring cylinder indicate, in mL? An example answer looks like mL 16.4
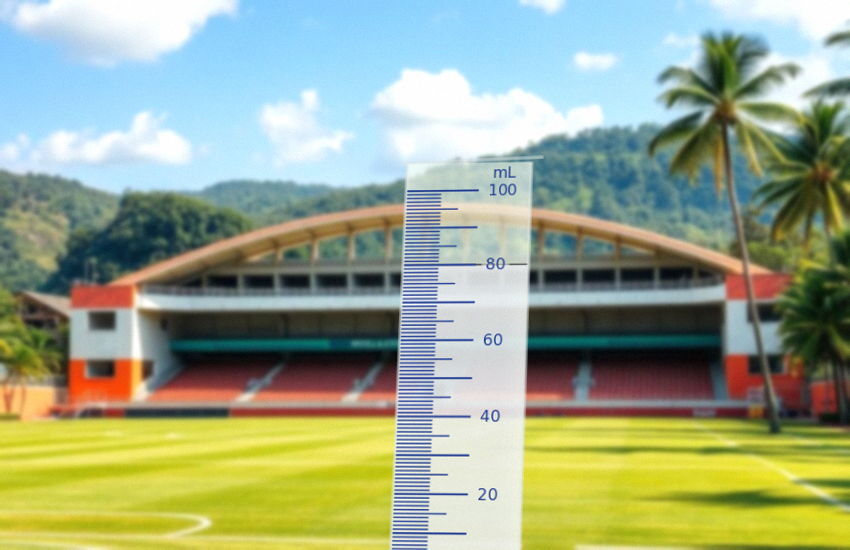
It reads mL 80
